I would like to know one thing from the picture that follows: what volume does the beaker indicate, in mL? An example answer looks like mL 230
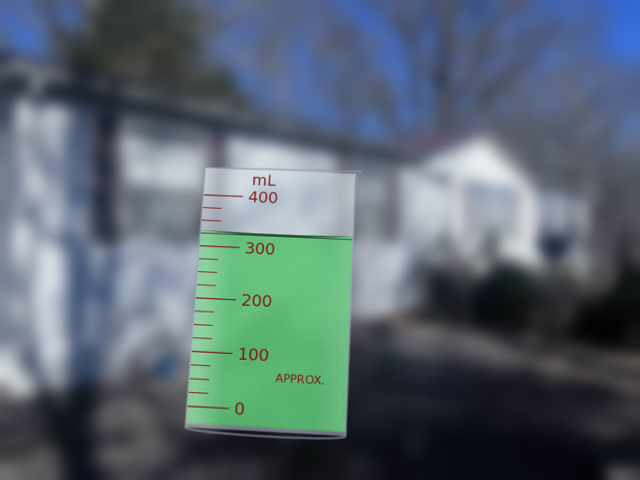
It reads mL 325
